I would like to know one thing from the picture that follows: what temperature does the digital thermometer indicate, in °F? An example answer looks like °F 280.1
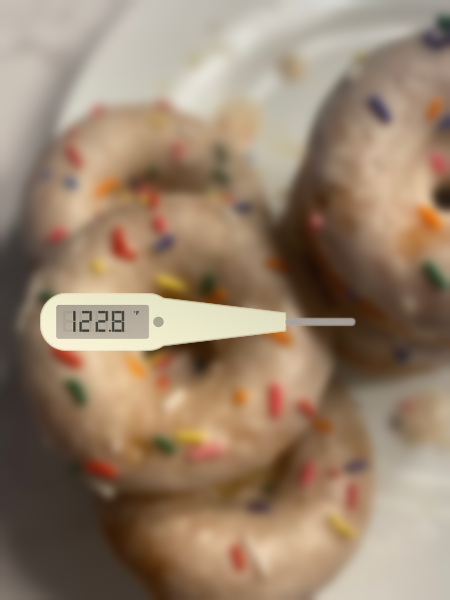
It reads °F 122.8
